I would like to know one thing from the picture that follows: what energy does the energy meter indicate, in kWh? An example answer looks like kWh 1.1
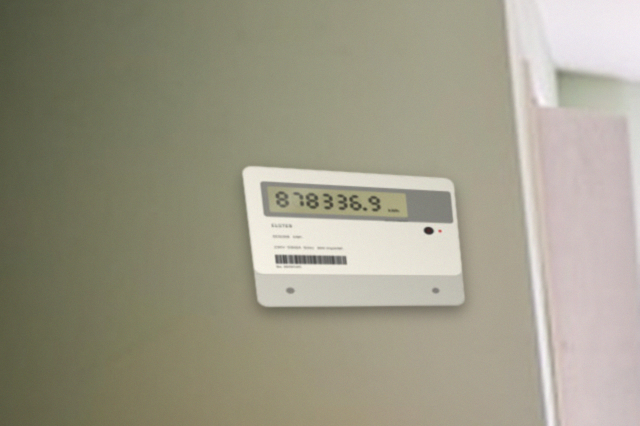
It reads kWh 878336.9
